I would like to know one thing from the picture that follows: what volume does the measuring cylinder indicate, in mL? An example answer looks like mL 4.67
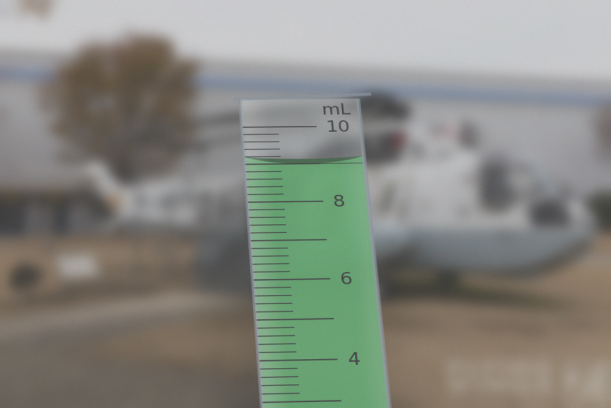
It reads mL 9
